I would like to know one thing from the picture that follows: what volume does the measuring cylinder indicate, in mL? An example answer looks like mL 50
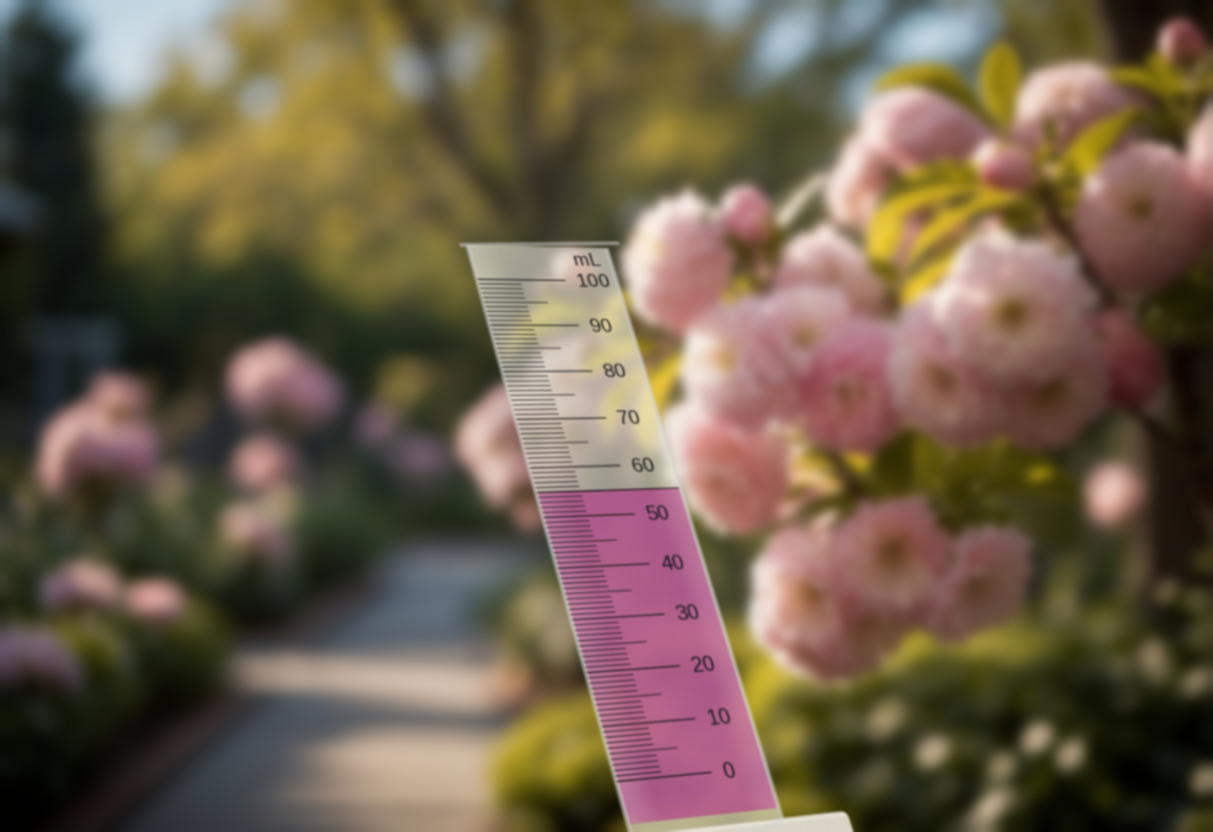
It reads mL 55
